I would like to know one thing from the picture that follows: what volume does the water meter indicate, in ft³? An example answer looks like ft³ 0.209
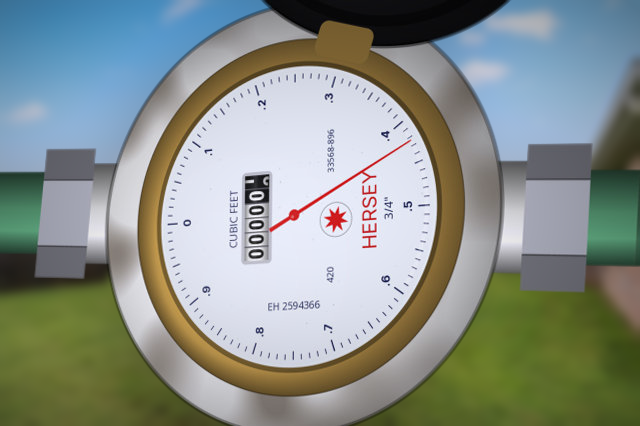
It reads ft³ 1.42
